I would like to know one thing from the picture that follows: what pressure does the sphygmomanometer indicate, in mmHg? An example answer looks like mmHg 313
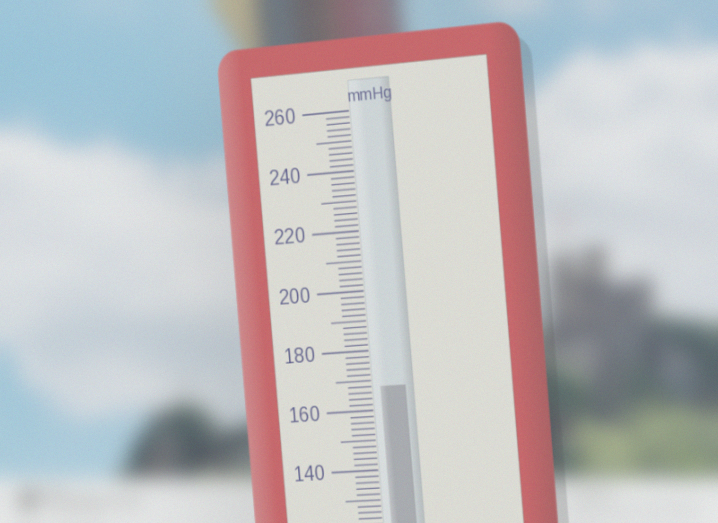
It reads mmHg 168
